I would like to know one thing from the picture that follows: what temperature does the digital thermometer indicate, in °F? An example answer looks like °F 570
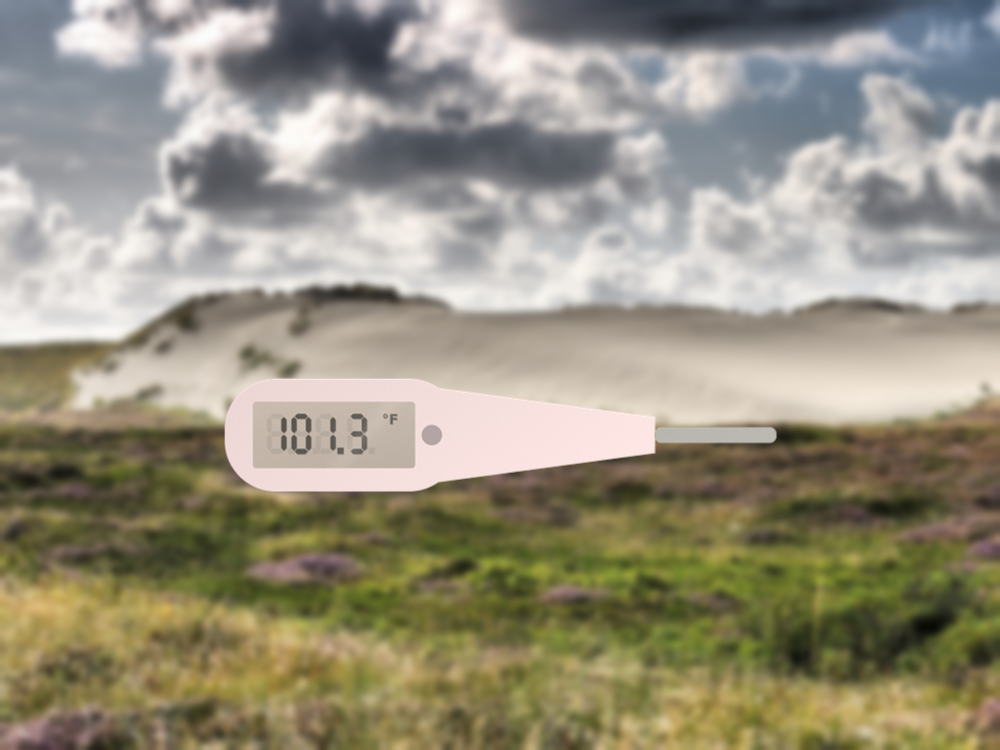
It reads °F 101.3
